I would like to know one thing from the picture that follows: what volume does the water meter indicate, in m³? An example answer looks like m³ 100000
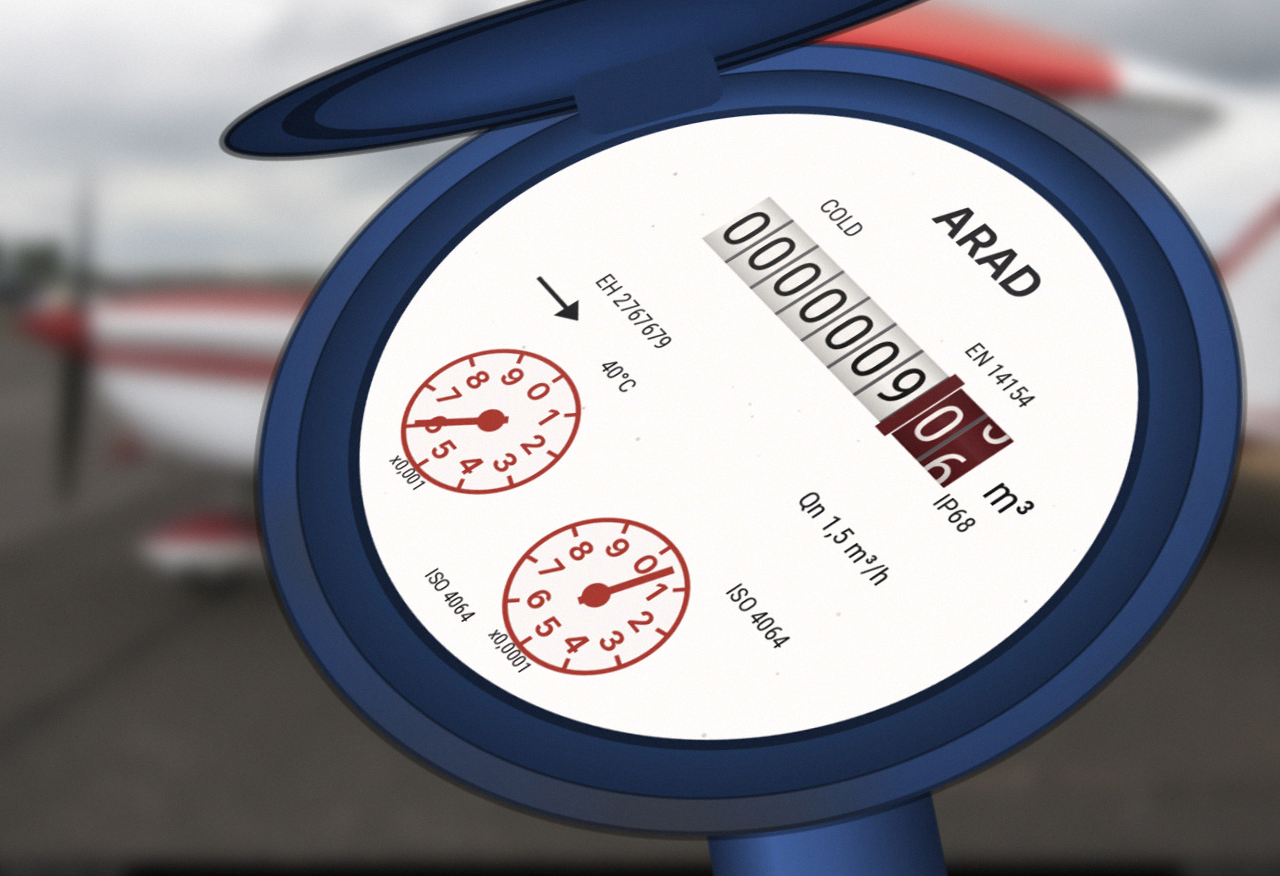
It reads m³ 9.0560
